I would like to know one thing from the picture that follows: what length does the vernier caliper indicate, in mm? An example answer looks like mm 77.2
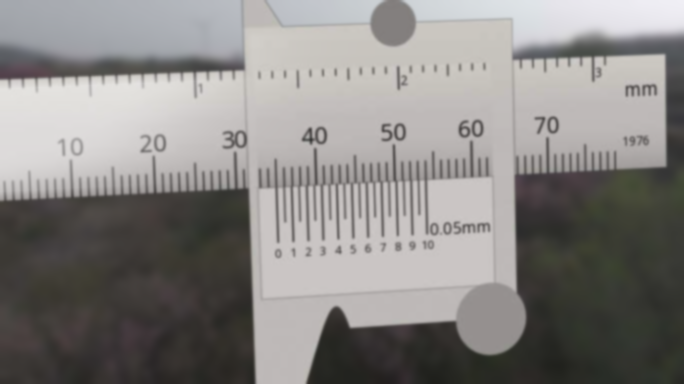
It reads mm 35.0
